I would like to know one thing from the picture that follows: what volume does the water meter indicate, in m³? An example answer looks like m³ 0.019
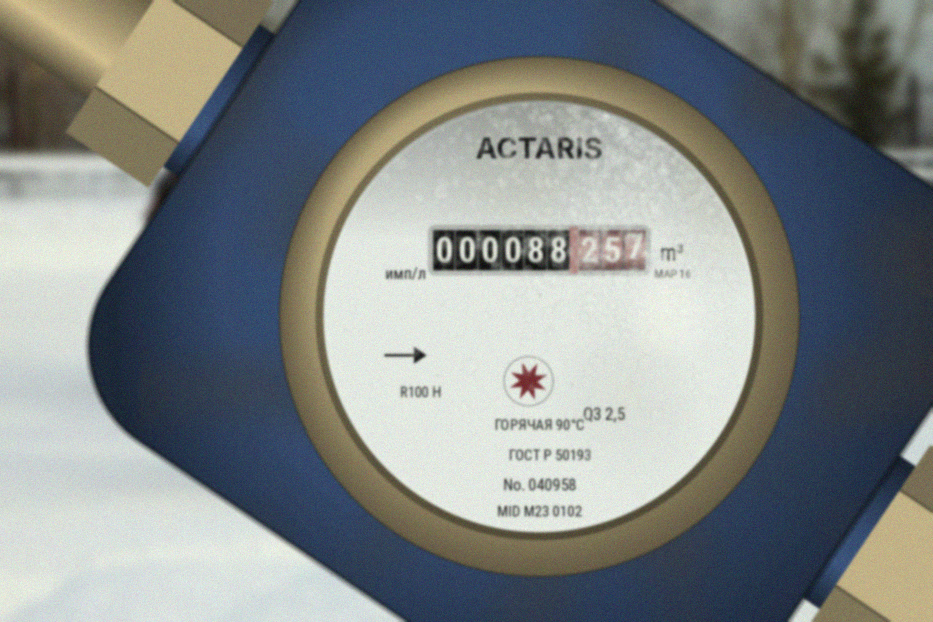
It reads m³ 88.257
